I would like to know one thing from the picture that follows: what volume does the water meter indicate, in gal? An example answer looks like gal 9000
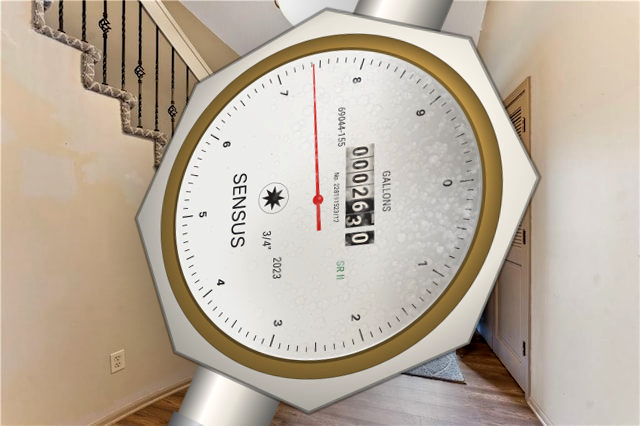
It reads gal 2627.4
